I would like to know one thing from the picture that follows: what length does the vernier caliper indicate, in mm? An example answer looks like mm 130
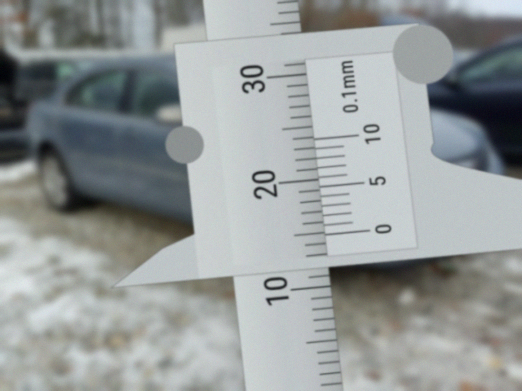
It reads mm 14.8
